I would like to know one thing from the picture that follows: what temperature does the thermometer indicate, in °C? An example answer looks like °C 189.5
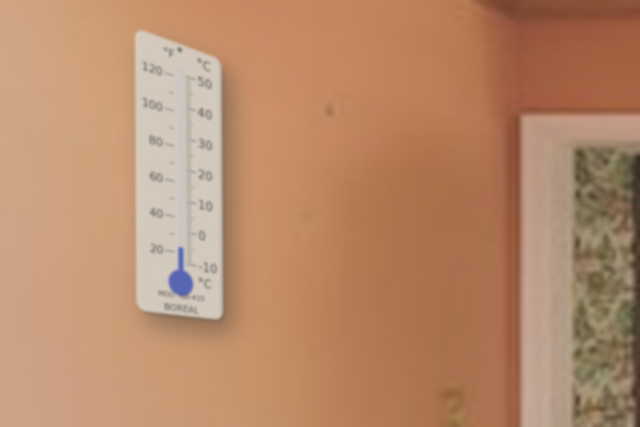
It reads °C -5
